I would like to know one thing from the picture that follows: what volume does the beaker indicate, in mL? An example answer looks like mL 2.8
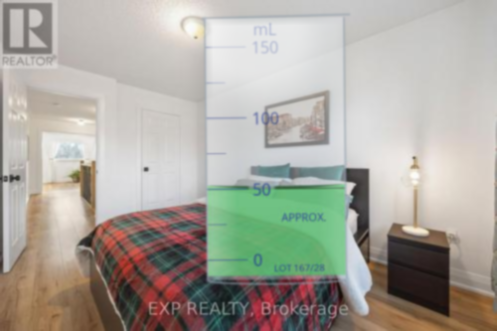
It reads mL 50
